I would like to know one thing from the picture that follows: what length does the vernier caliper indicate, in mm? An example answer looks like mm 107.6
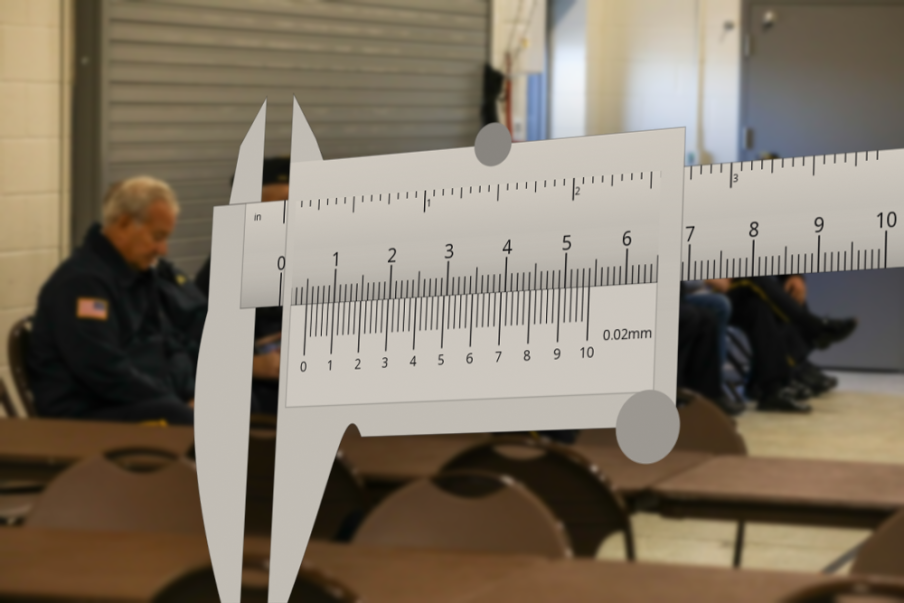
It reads mm 5.0
